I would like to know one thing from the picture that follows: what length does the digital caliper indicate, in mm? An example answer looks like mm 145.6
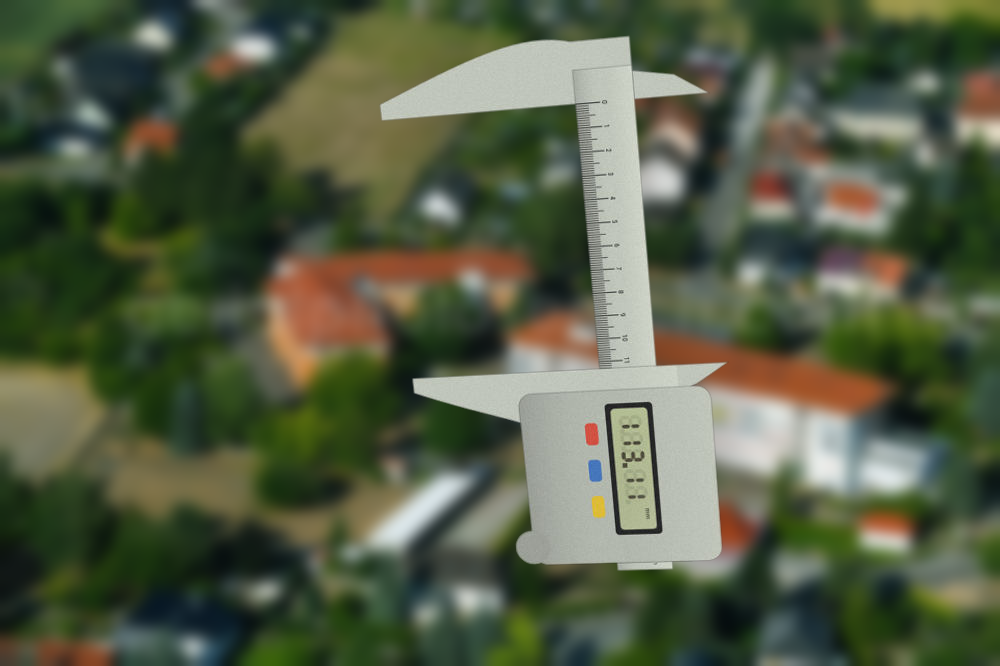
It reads mm 113.11
